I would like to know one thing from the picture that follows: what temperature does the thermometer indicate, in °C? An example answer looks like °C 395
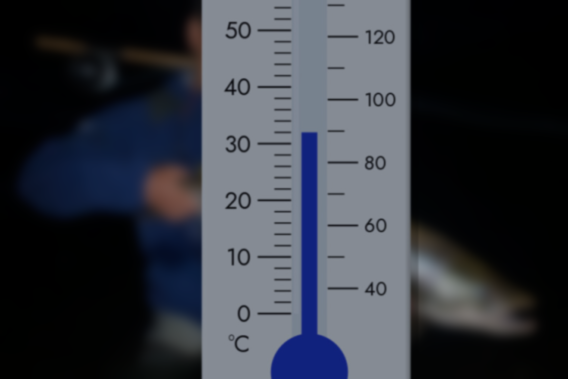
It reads °C 32
